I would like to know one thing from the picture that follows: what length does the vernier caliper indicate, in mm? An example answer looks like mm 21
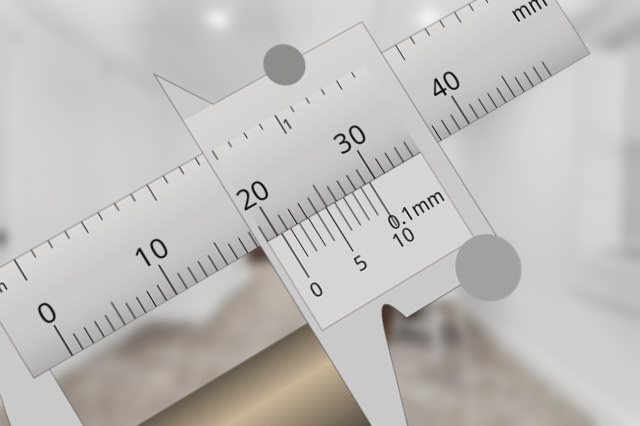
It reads mm 20.4
